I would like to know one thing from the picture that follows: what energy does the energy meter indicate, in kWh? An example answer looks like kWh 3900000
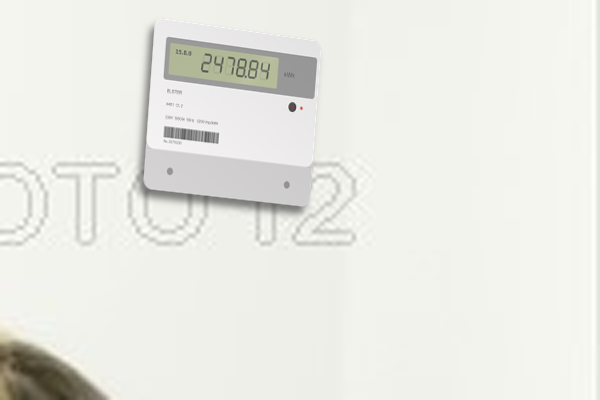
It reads kWh 2478.84
